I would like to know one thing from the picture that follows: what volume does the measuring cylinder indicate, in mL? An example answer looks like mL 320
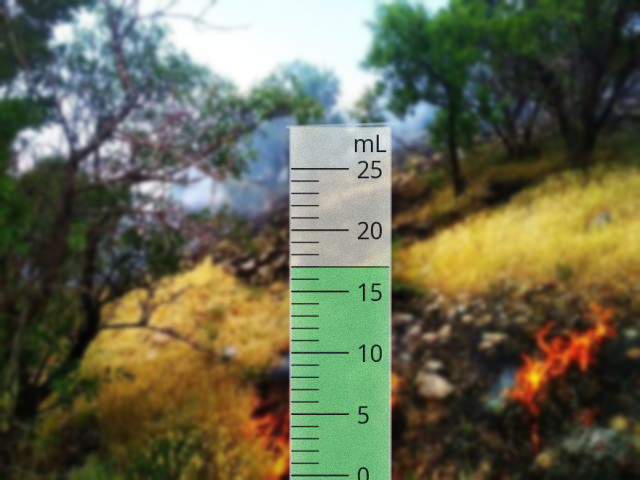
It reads mL 17
